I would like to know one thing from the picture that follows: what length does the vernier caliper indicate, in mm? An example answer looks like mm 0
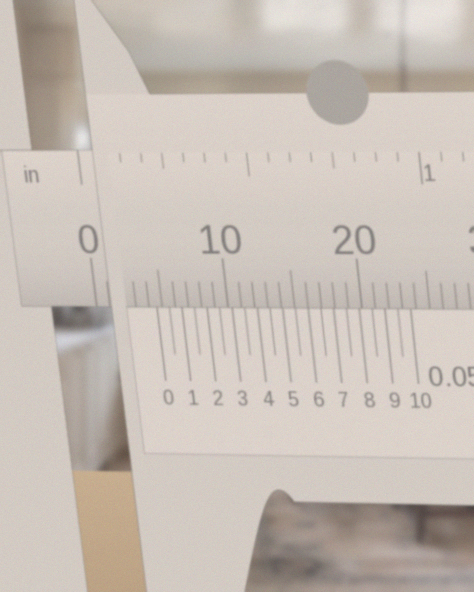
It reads mm 4.6
